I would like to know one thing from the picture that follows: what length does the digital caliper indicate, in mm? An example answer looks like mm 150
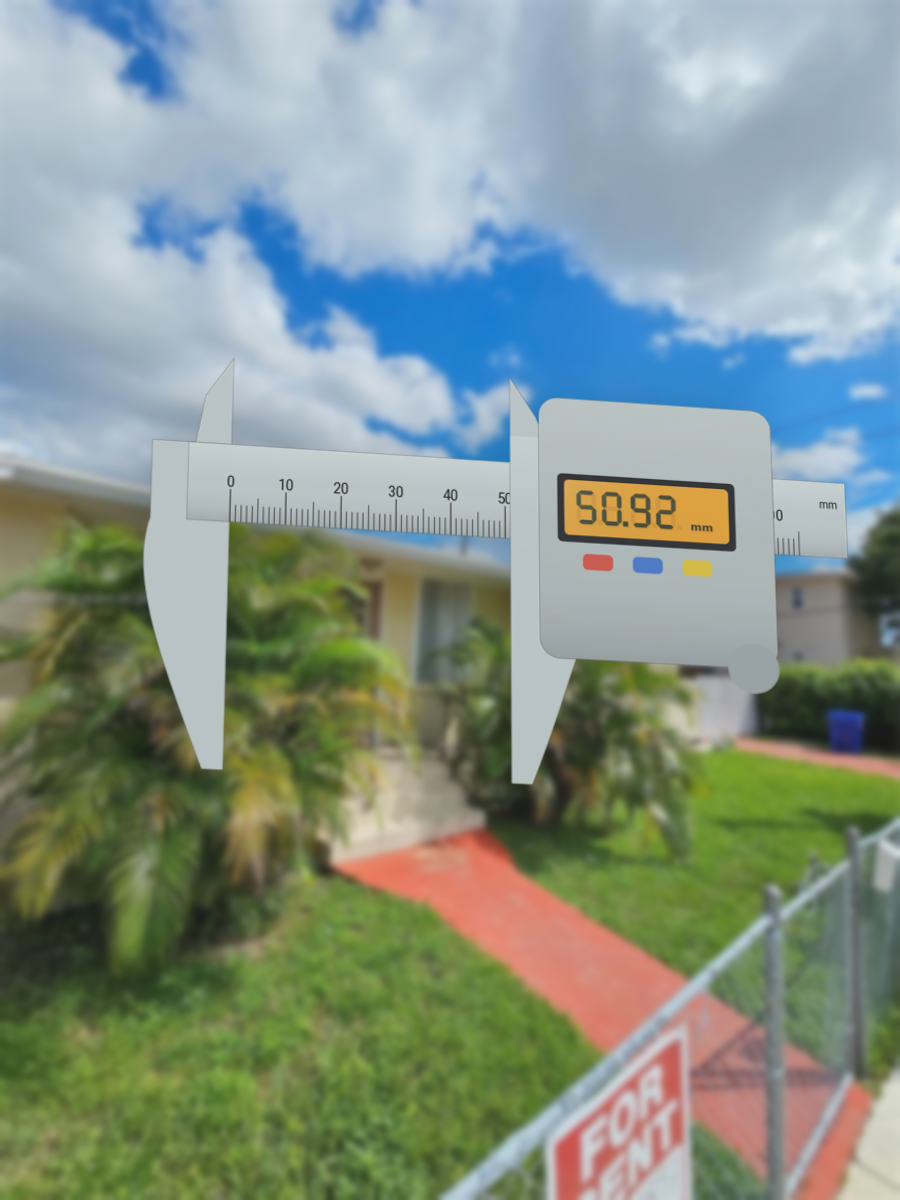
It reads mm 50.92
